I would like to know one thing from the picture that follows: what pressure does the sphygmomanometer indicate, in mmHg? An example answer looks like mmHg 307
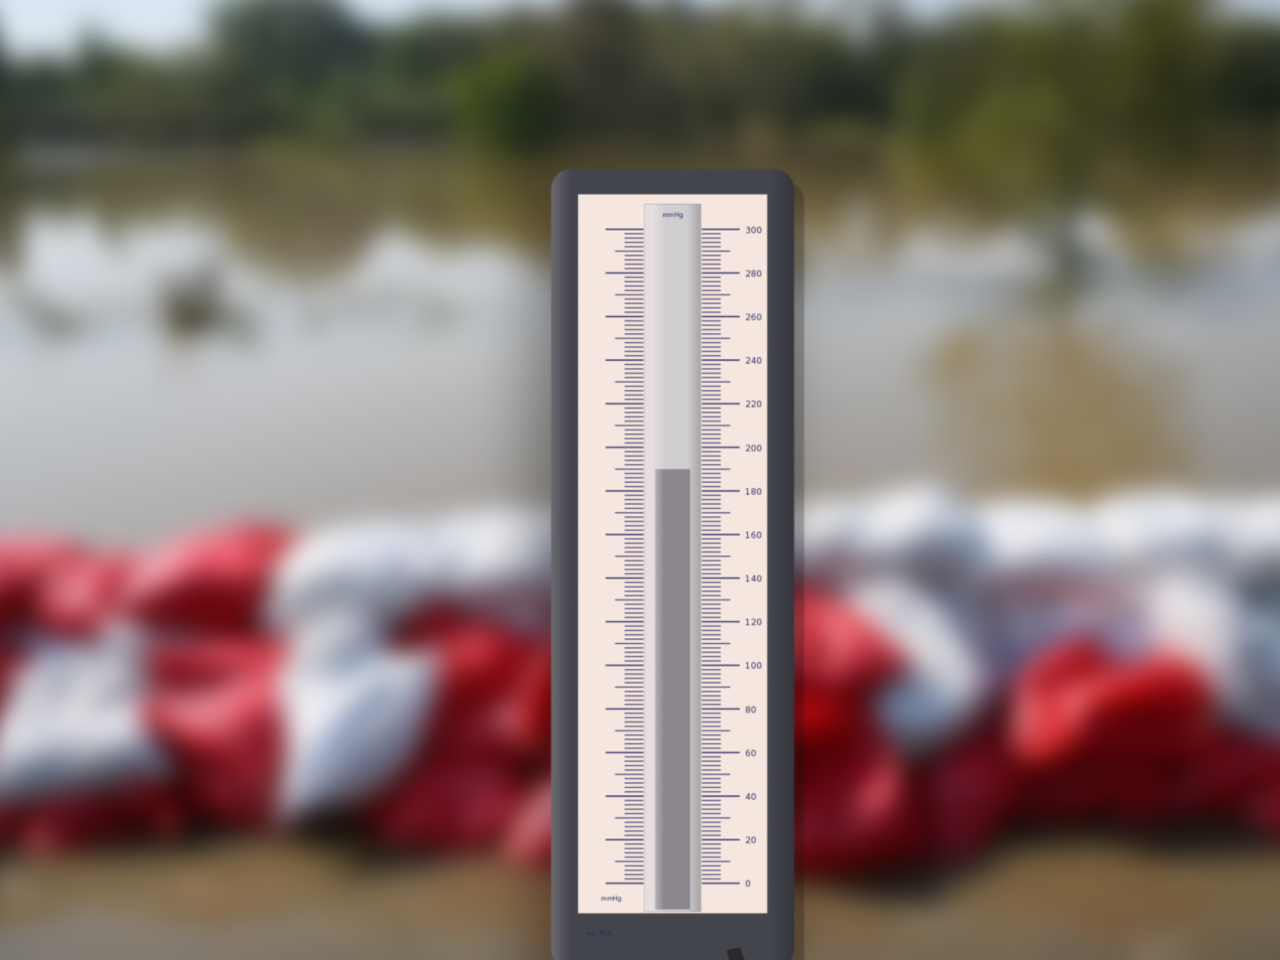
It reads mmHg 190
